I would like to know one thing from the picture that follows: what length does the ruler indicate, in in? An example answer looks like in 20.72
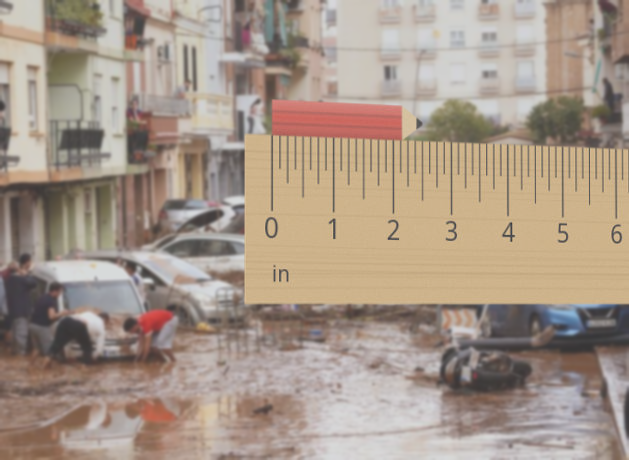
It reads in 2.5
